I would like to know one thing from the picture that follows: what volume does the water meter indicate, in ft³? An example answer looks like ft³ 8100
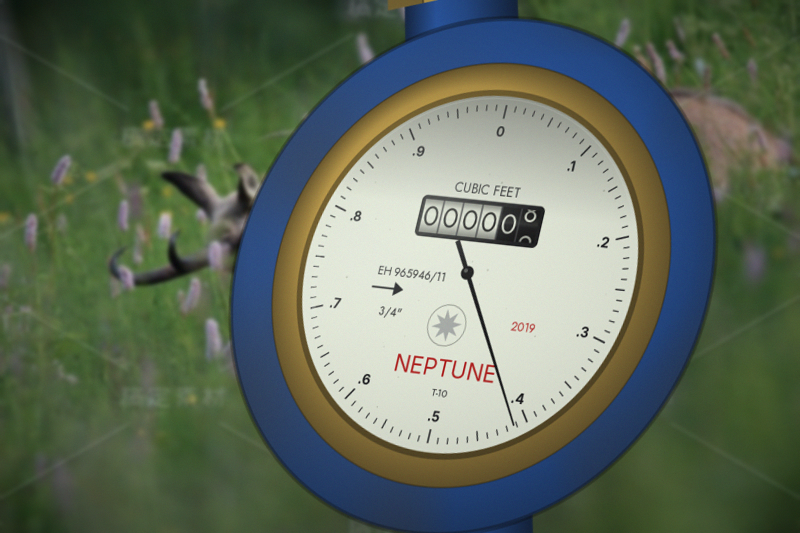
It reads ft³ 8.41
